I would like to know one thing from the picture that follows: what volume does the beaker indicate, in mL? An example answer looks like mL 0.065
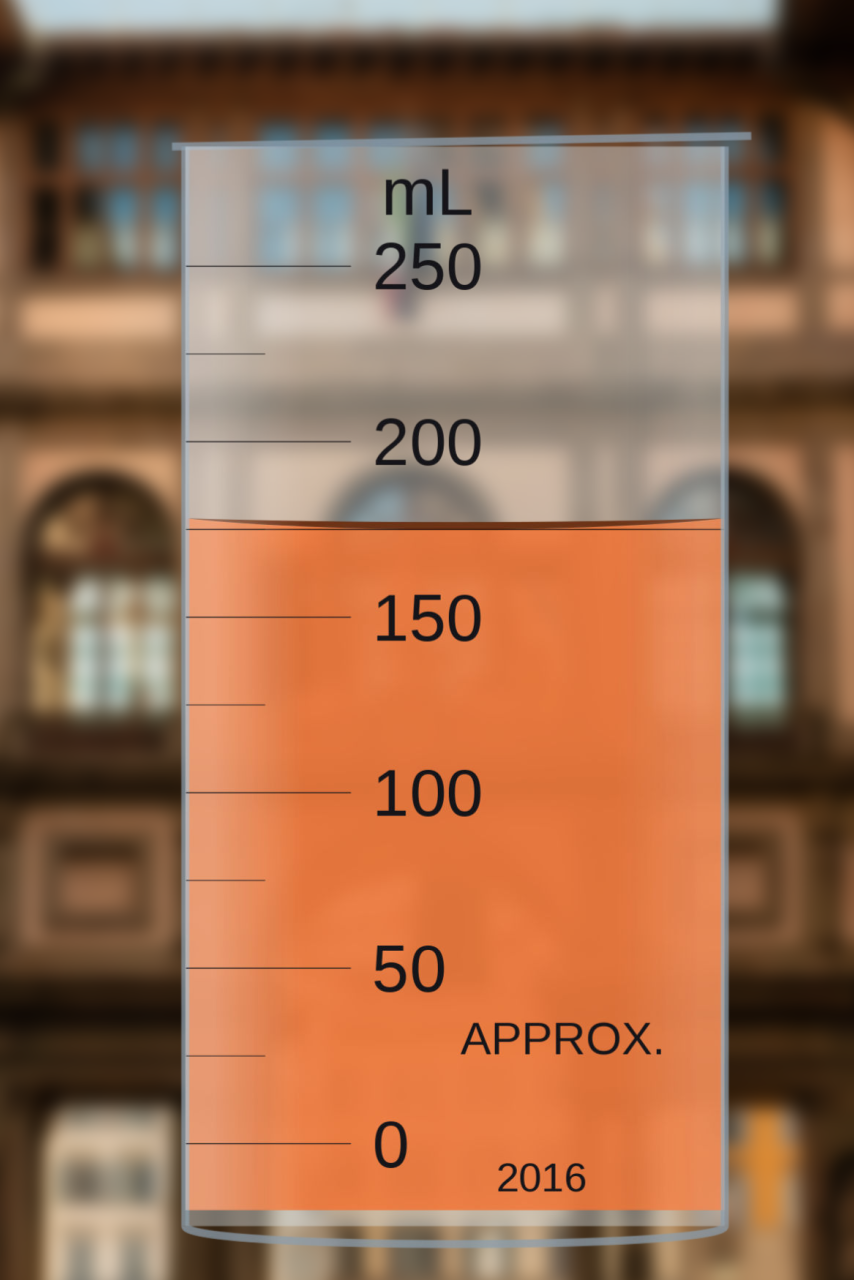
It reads mL 175
